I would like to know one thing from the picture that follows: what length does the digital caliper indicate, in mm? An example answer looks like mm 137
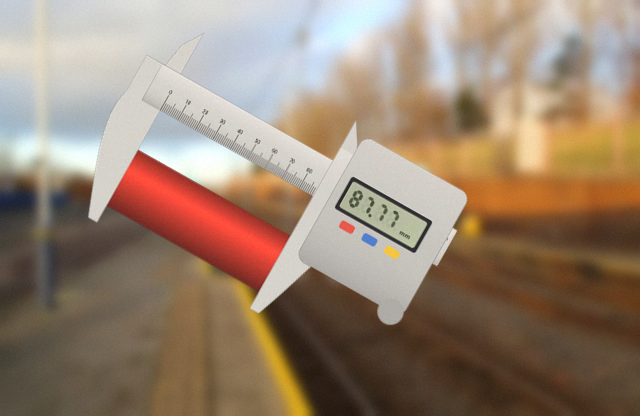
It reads mm 87.77
